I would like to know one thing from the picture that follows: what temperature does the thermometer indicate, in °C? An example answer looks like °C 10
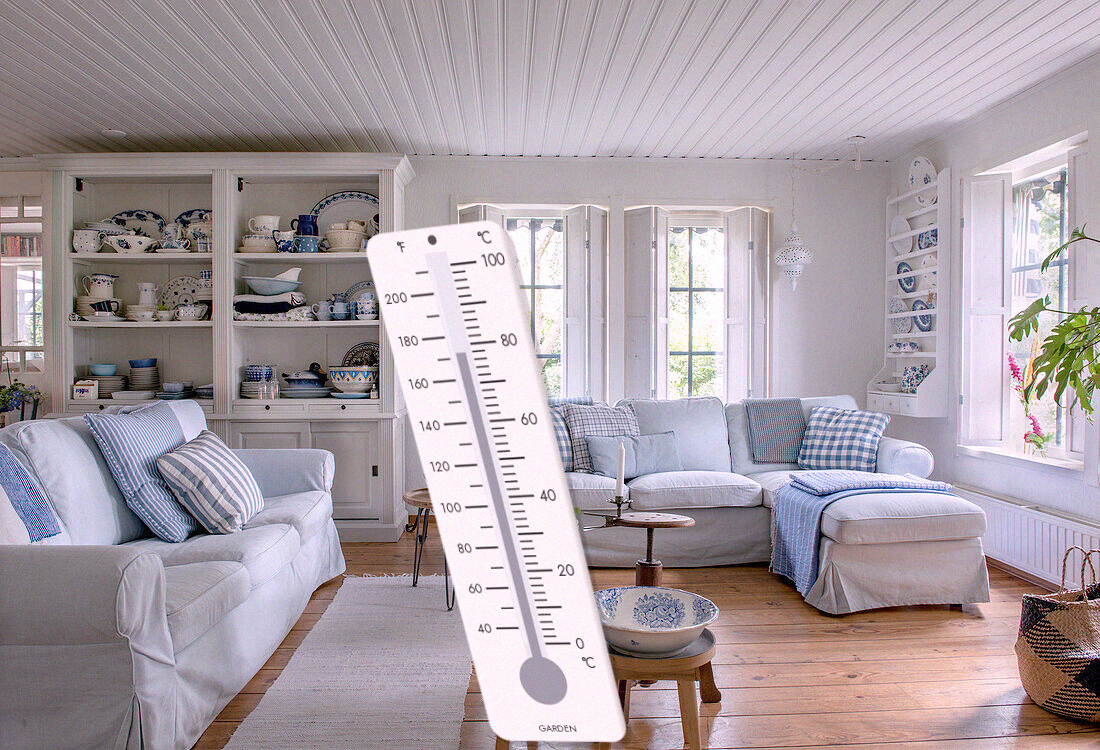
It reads °C 78
